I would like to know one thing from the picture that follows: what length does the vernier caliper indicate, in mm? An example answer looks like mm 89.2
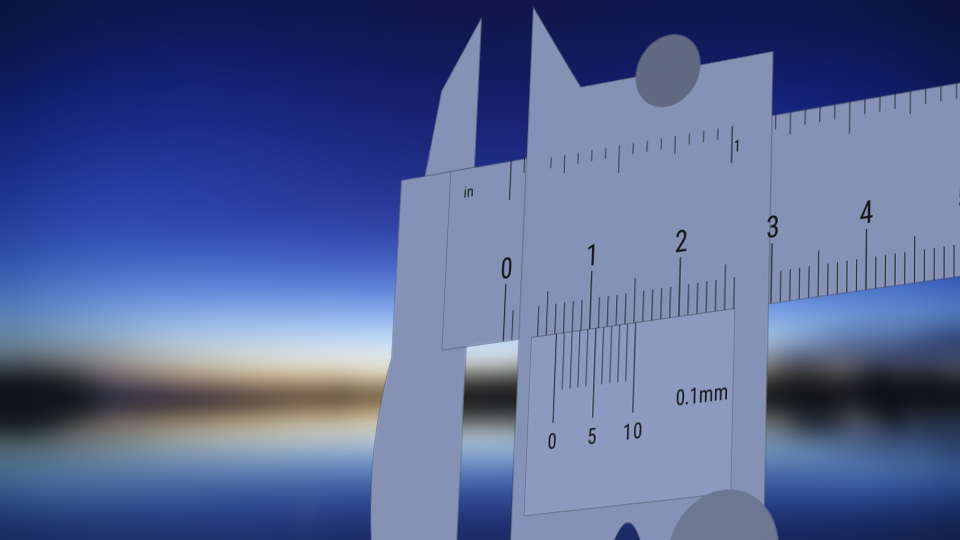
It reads mm 6.2
